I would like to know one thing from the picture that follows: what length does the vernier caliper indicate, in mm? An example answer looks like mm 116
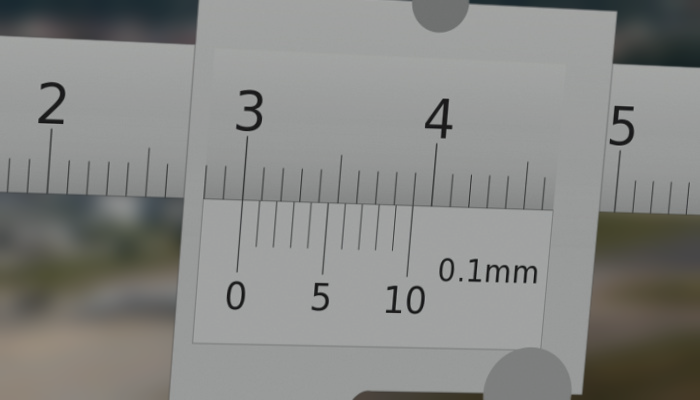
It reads mm 30.0
